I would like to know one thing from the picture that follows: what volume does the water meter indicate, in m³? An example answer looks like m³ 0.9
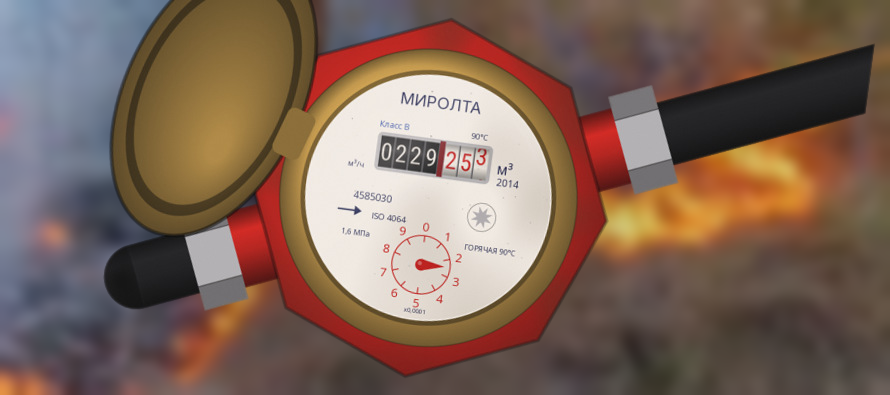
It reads m³ 229.2532
